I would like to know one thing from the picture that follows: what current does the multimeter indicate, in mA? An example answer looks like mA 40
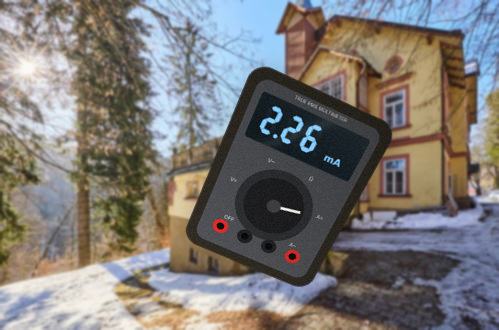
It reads mA 2.26
